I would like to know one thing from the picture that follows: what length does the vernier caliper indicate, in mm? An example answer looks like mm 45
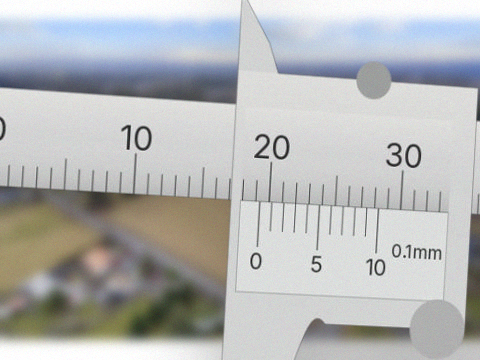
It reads mm 19.3
